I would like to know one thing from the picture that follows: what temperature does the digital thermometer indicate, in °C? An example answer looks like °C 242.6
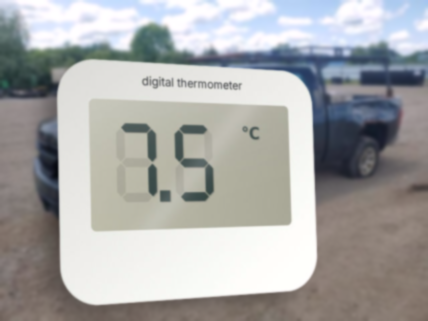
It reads °C 7.5
